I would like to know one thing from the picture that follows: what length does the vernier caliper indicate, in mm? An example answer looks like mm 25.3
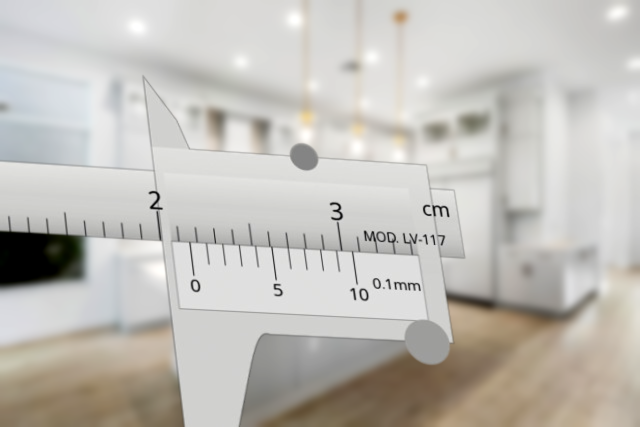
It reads mm 21.6
